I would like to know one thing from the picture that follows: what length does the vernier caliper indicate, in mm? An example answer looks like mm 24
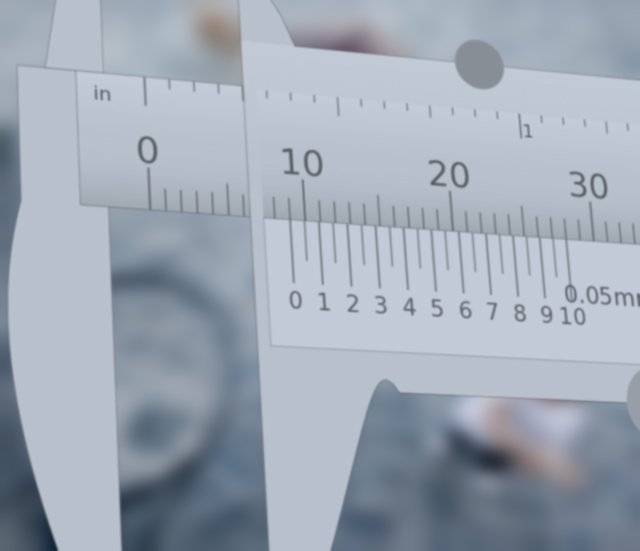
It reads mm 9.0
